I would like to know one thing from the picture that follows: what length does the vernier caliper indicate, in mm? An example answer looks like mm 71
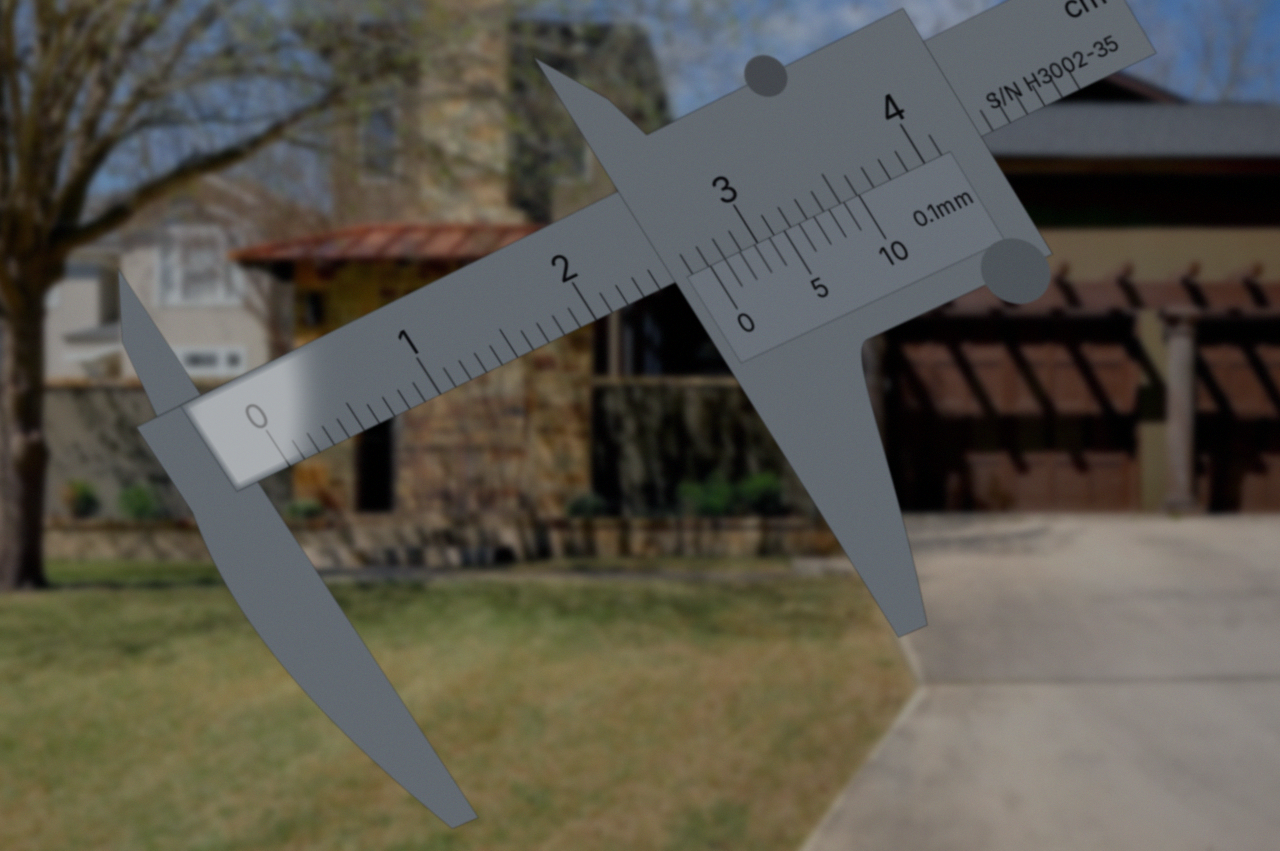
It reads mm 27.1
